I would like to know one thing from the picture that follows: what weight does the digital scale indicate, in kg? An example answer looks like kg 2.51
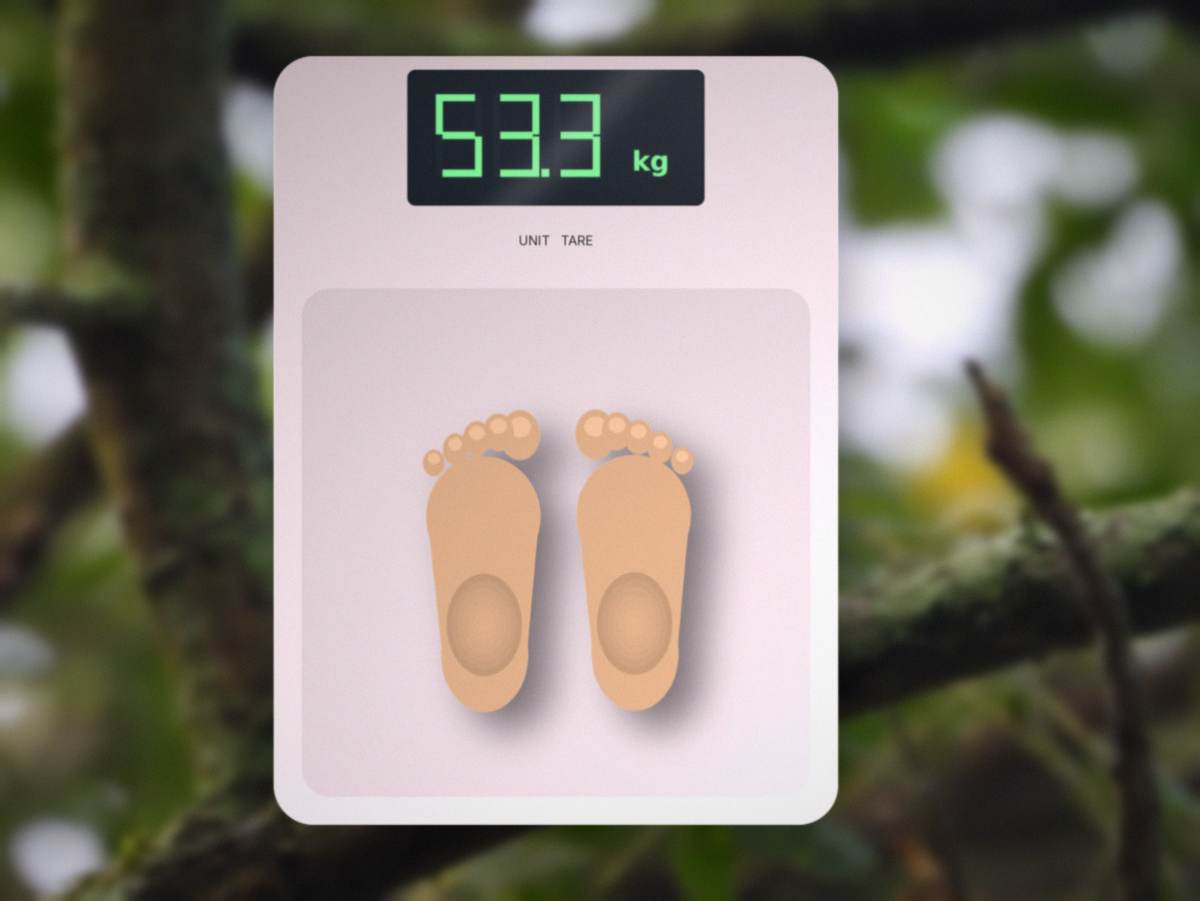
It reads kg 53.3
